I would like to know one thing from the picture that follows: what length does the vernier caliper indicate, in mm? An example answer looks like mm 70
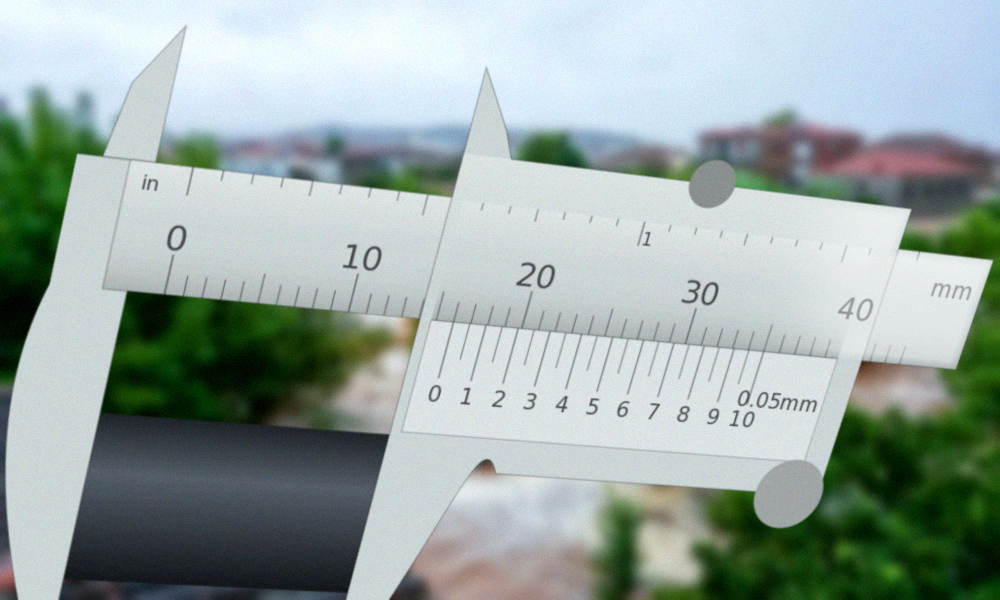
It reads mm 16.0
